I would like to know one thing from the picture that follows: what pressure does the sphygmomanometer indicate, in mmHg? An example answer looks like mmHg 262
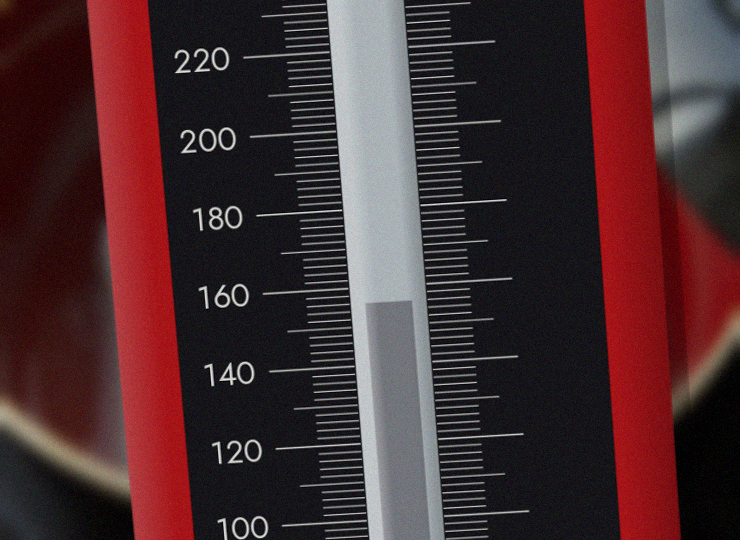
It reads mmHg 156
